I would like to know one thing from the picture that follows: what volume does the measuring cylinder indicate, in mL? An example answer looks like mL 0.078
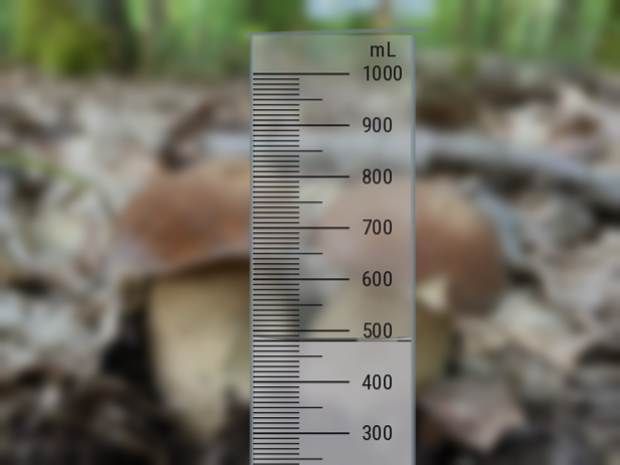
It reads mL 480
